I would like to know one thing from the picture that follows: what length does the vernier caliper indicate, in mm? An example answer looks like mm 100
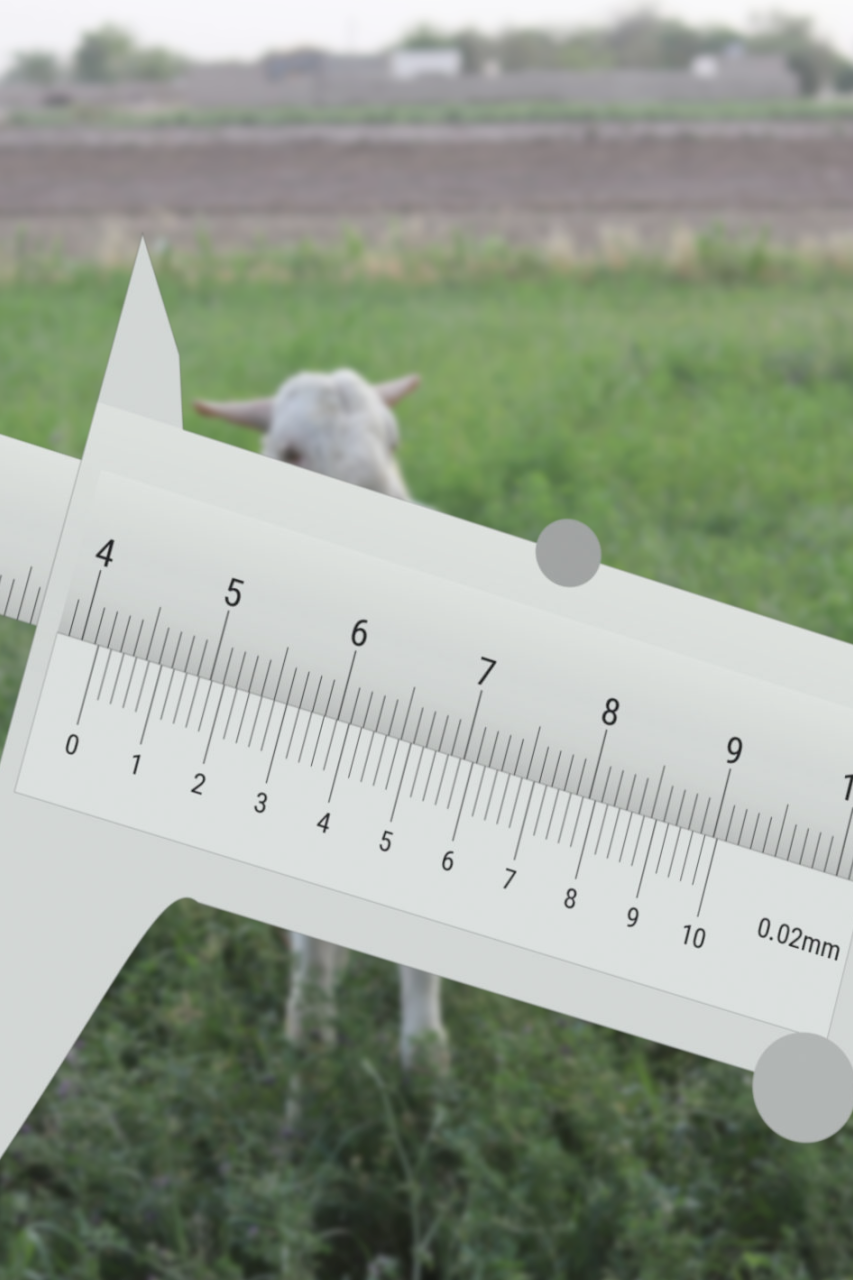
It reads mm 41.3
